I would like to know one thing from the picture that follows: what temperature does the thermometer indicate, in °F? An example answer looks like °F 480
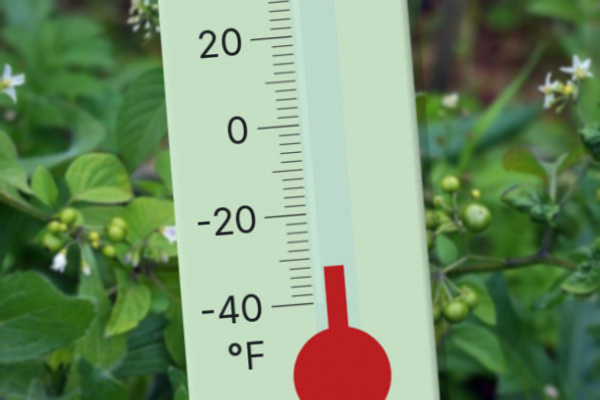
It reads °F -32
